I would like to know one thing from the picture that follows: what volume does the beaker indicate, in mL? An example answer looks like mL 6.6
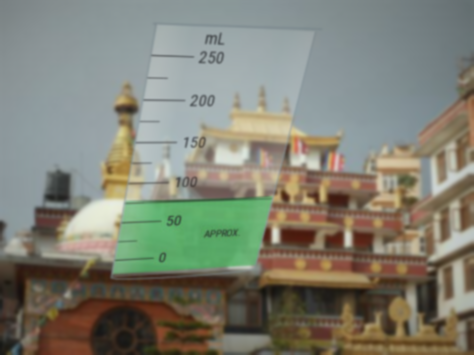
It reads mL 75
